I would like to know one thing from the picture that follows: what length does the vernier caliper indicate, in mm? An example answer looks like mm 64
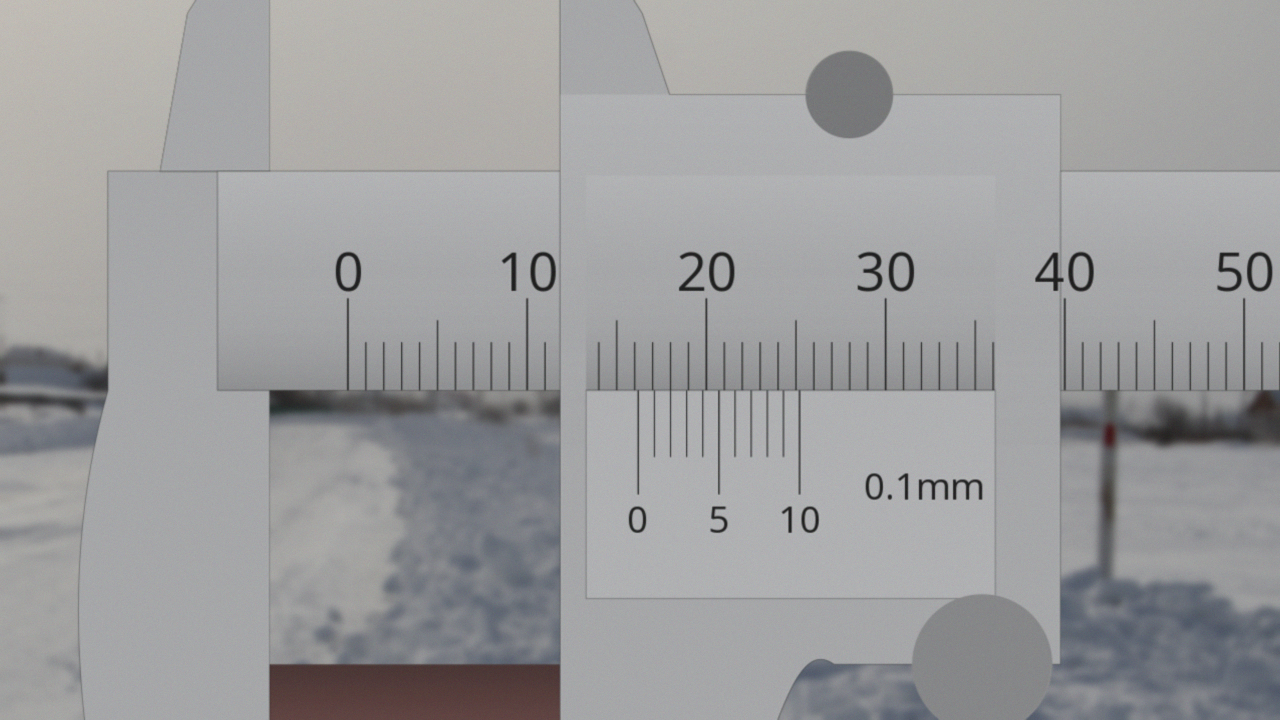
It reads mm 16.2
